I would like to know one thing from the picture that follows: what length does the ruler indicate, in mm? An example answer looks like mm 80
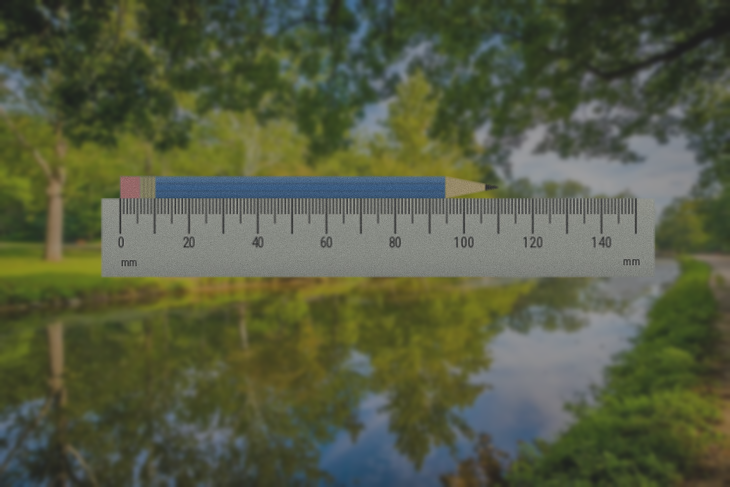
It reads mm 110
